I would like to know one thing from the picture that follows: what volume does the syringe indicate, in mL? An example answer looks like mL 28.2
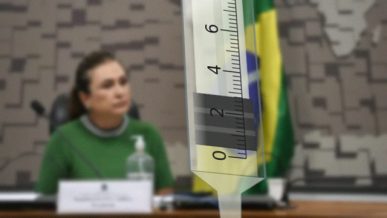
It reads mL 0.4
